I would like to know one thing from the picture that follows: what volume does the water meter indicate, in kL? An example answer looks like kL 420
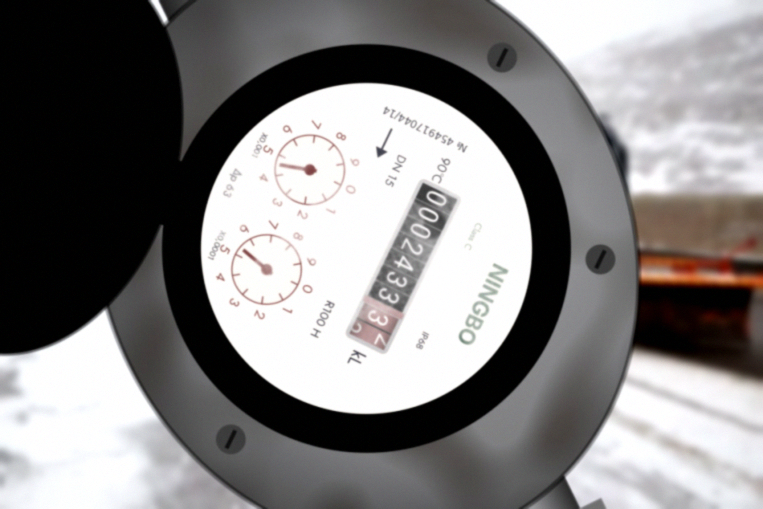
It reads kL 2433.3245
